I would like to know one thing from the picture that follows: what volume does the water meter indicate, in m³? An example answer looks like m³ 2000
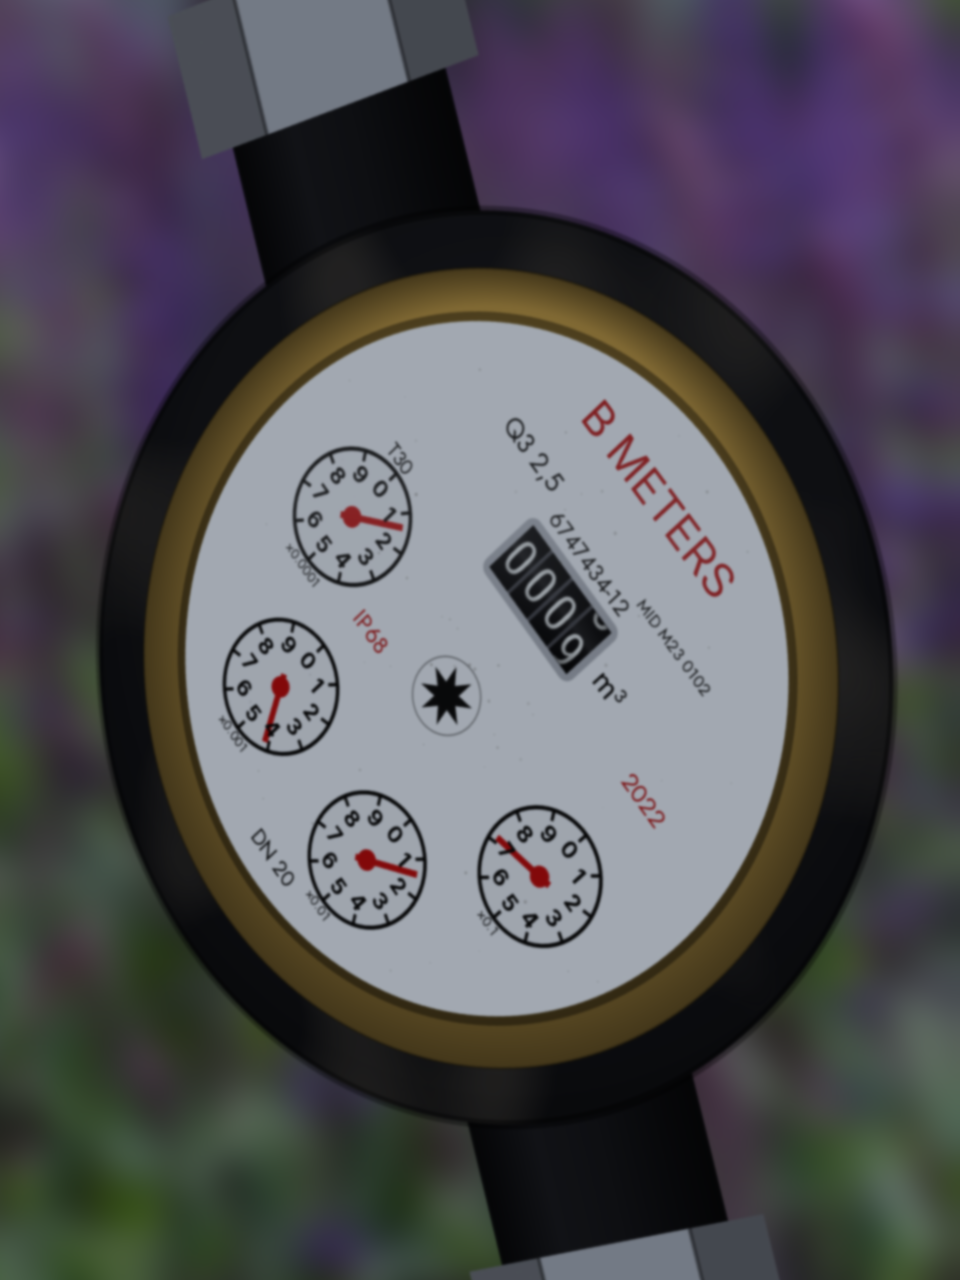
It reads m³ 8.7141
